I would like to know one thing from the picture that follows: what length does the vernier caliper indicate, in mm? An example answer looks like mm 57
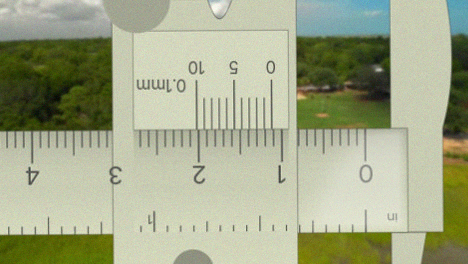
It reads mm 11.2
